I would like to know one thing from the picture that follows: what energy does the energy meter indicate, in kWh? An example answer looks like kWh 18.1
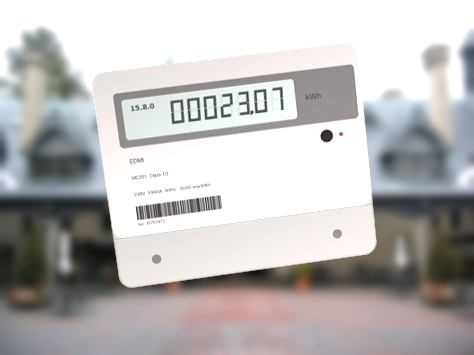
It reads kWh 23.07
